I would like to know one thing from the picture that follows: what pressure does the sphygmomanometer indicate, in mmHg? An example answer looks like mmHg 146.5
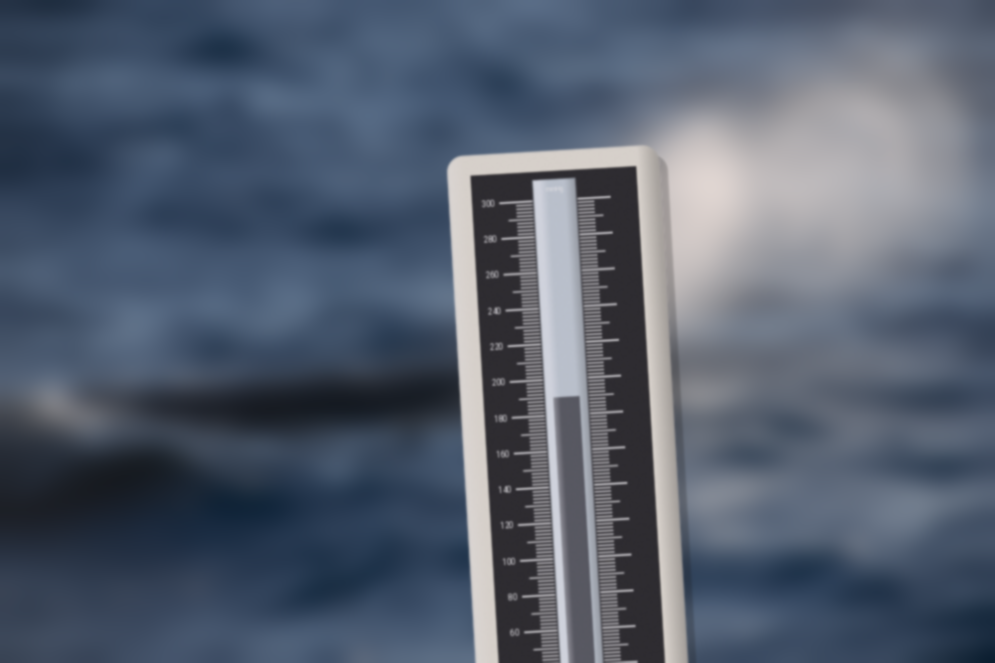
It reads mmHg 190
